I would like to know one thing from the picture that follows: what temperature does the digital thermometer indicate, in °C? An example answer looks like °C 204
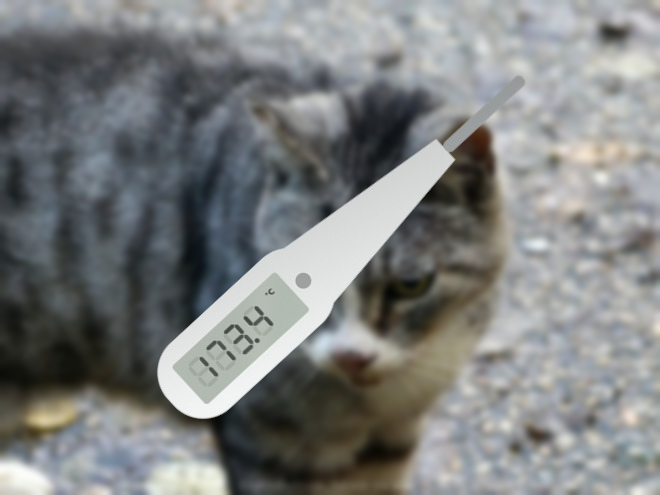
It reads °C 173.4
